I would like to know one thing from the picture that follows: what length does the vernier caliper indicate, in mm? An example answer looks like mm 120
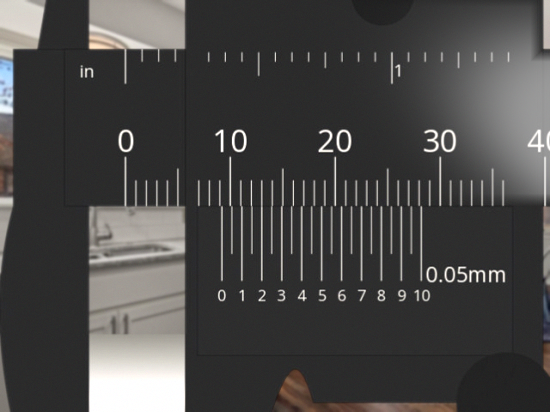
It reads mm 9.2
